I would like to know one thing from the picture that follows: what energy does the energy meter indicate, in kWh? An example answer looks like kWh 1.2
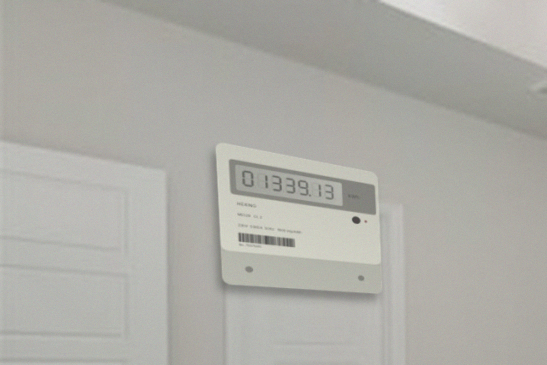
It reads kWh 1339.13
